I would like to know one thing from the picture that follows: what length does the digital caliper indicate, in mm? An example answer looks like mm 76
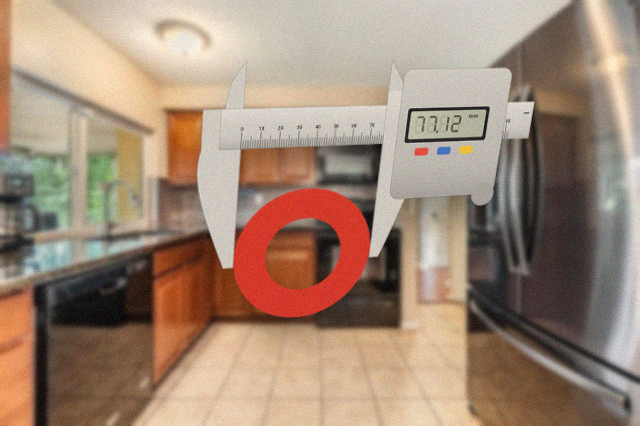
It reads mm 77.12
